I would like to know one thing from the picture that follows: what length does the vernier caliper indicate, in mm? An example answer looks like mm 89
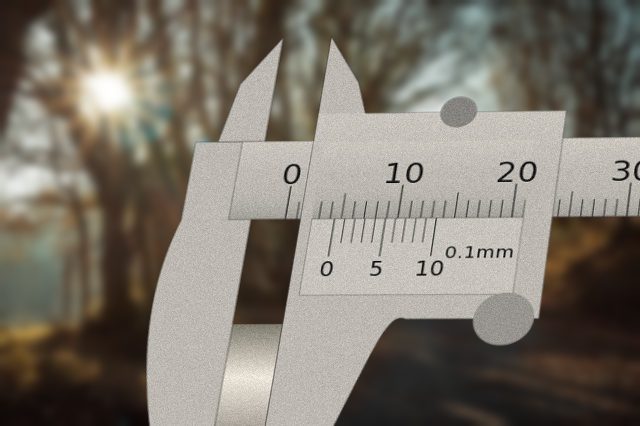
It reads mm 4.4
